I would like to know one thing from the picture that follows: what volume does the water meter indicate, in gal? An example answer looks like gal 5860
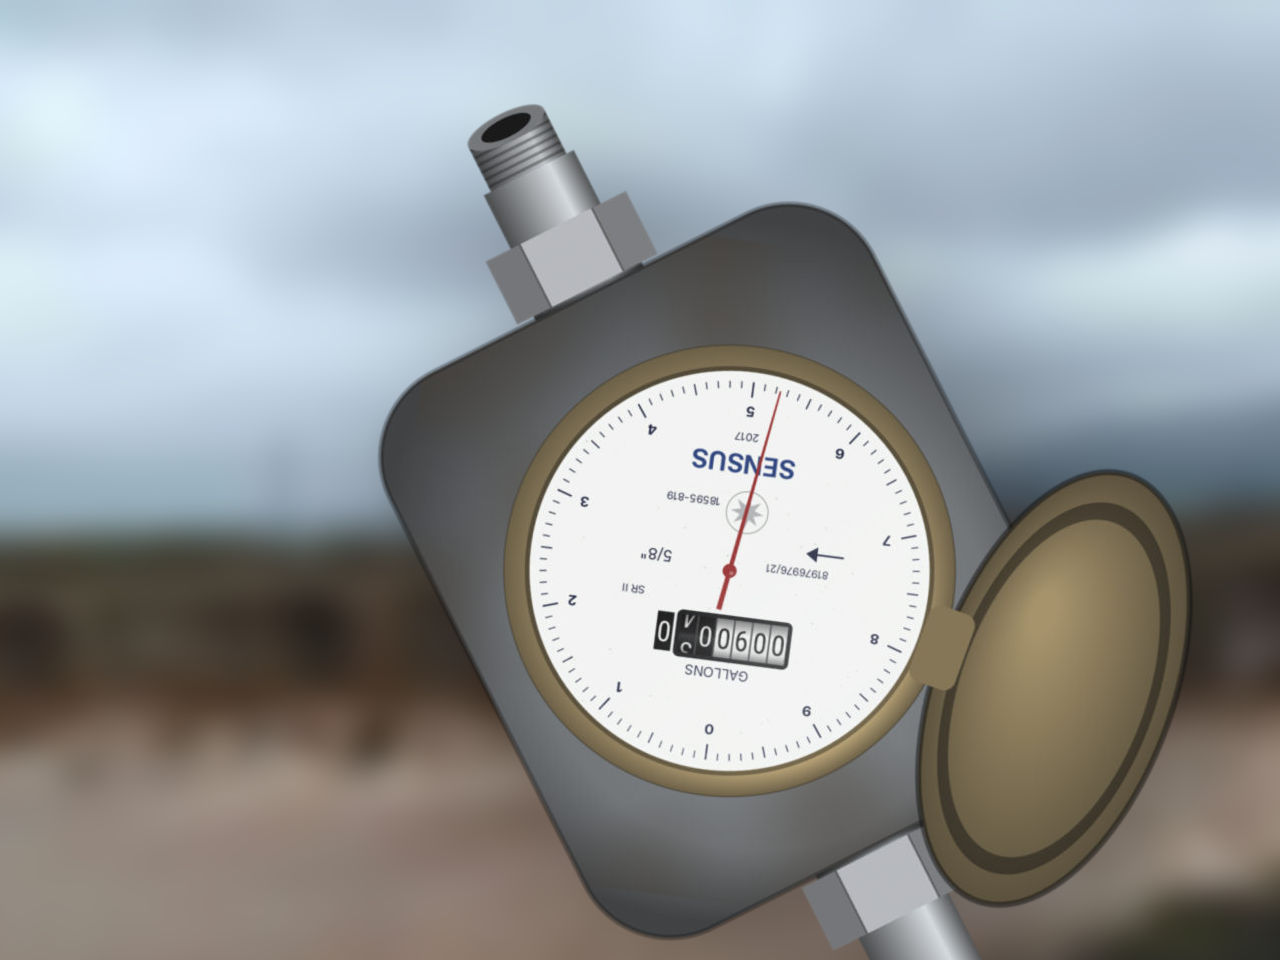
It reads gal 90035.2
